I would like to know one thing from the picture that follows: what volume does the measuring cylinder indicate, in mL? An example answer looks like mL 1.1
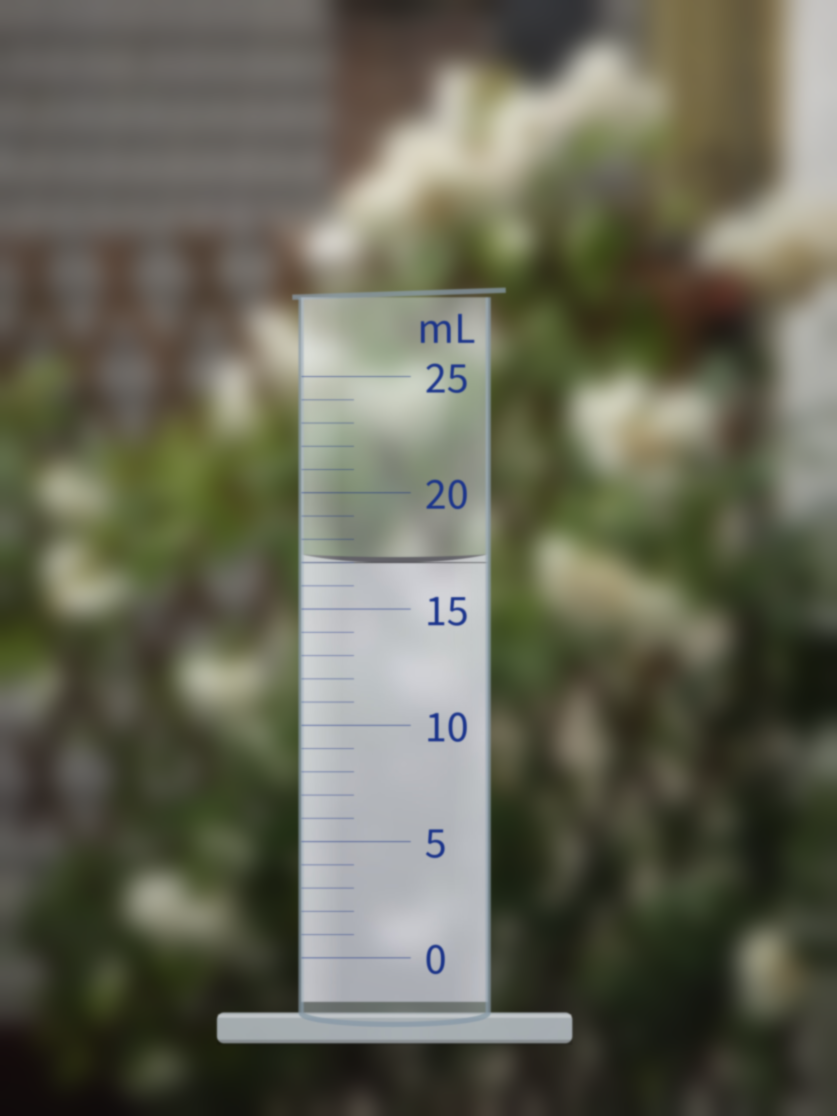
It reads mL 17
